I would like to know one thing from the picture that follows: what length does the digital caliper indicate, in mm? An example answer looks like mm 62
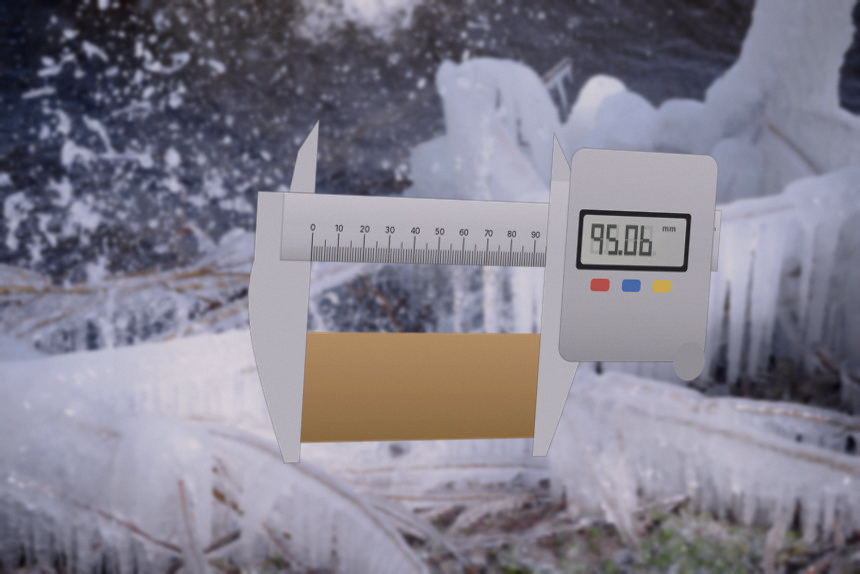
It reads mm 95.06
